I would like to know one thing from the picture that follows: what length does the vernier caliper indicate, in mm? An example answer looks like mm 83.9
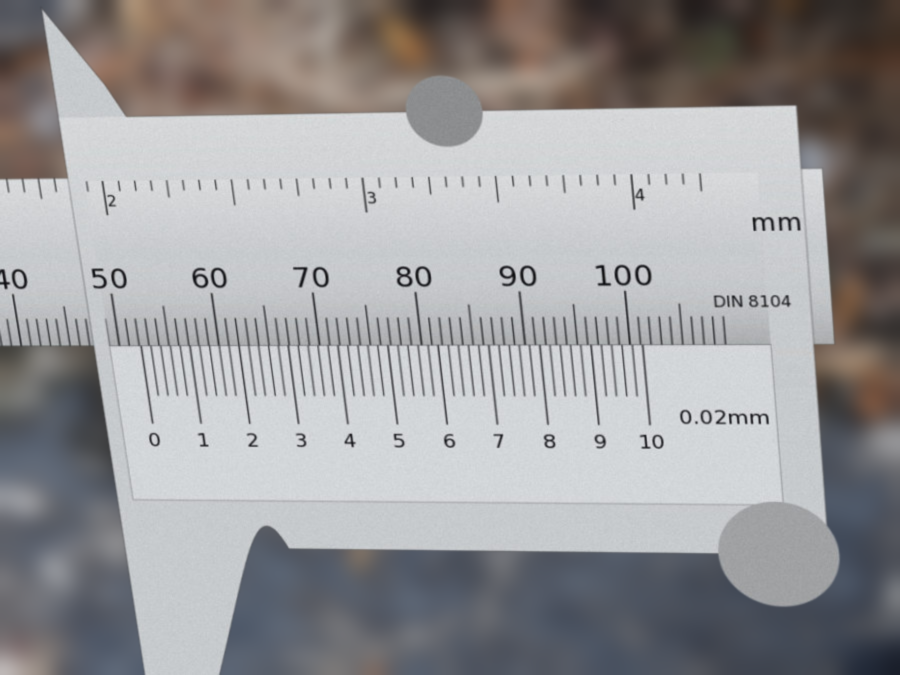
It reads mm 52.2
